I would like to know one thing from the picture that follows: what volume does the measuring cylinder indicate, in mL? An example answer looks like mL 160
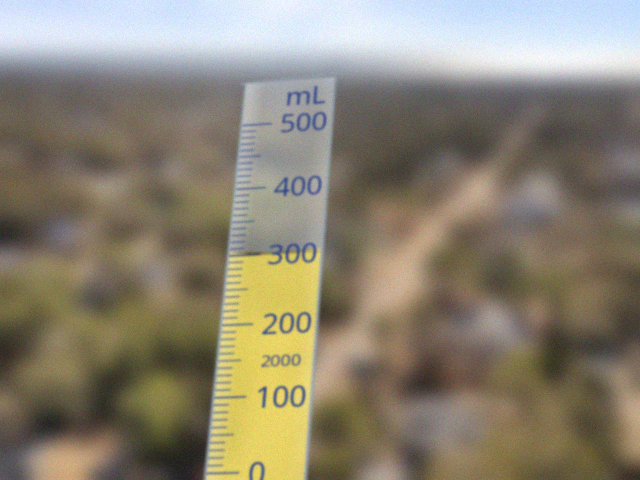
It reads mL 300
